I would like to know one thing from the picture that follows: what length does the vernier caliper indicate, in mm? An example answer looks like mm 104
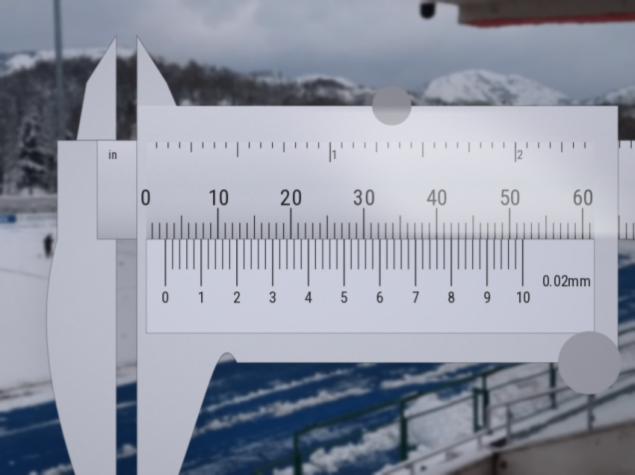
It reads mm 2.8
